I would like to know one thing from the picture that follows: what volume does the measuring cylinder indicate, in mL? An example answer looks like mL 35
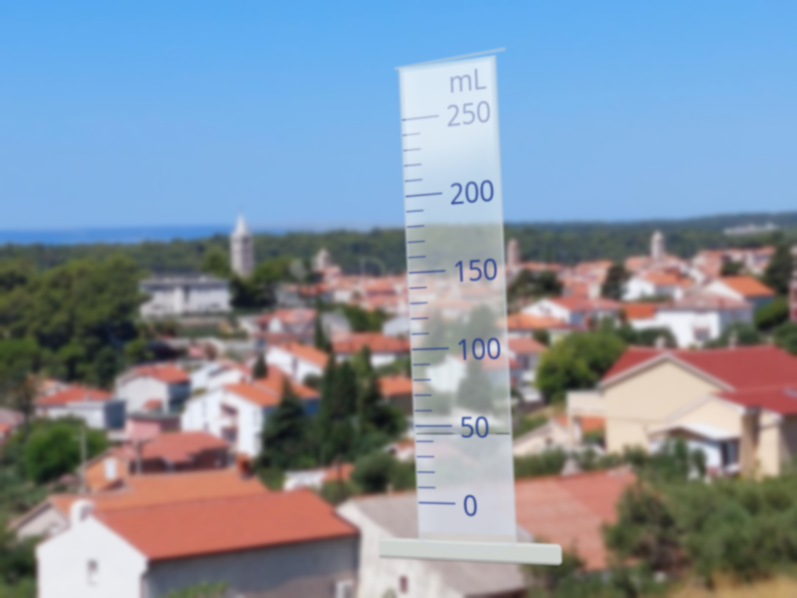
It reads mL 45
